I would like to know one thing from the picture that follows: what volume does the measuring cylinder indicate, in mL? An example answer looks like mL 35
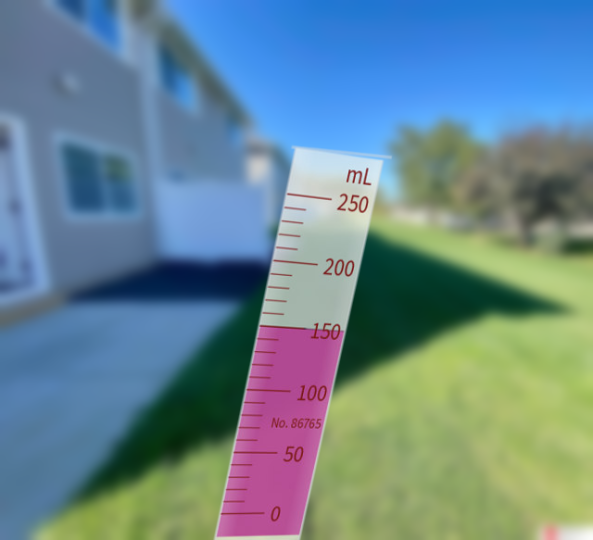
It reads mL 150
